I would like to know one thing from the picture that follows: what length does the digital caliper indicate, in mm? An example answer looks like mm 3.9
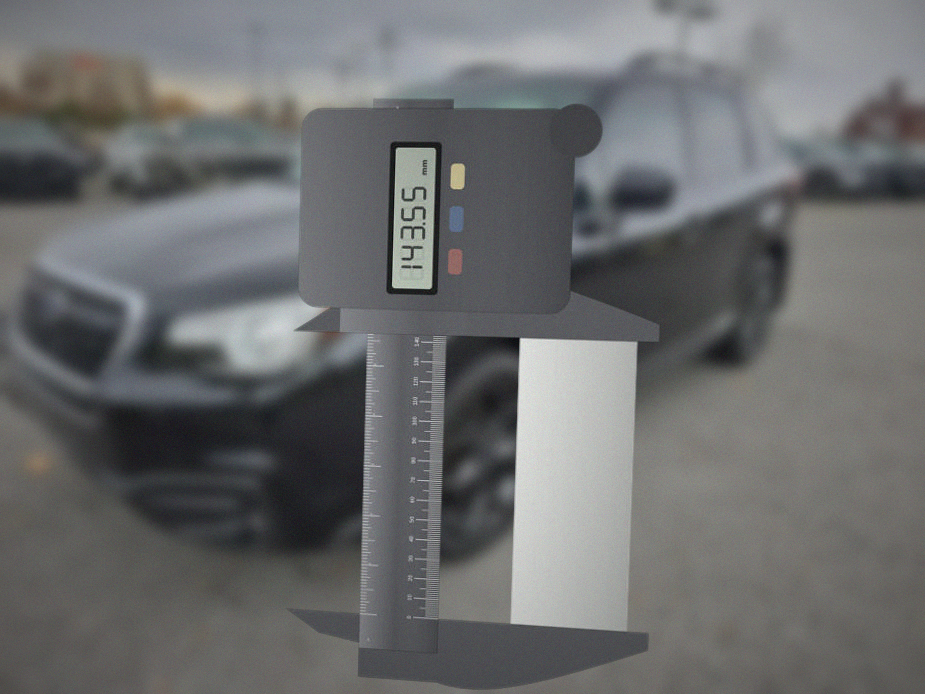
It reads mm 143.55
